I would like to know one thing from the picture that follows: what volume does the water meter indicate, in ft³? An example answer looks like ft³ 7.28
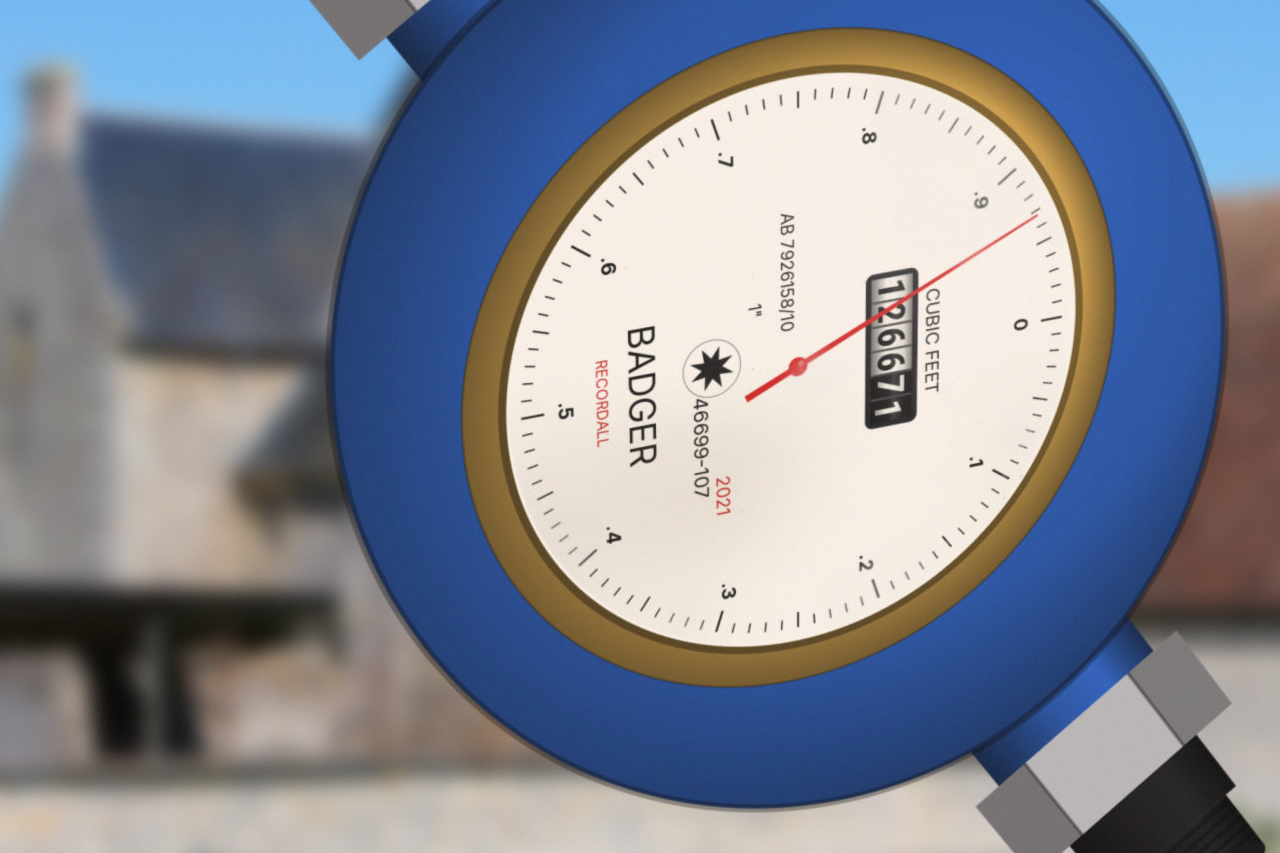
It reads ft³ 126670.93
